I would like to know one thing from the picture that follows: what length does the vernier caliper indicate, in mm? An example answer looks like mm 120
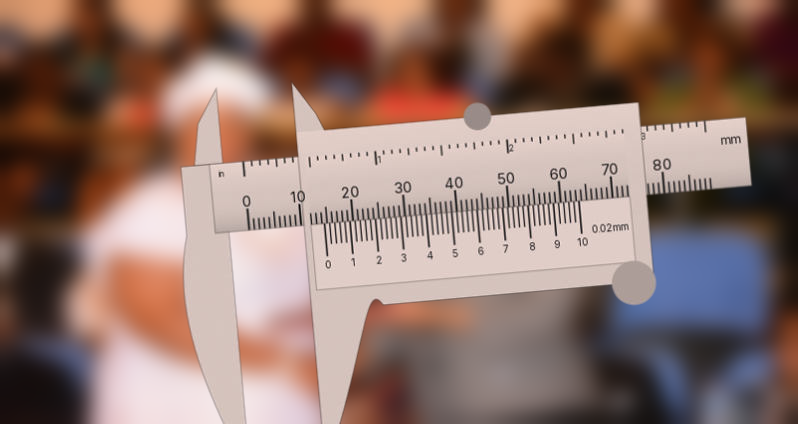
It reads mm 14.5
